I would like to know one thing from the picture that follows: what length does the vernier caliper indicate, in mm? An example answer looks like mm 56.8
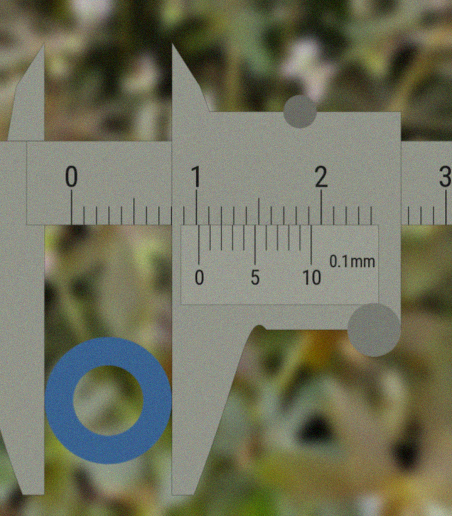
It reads mm 10.2
